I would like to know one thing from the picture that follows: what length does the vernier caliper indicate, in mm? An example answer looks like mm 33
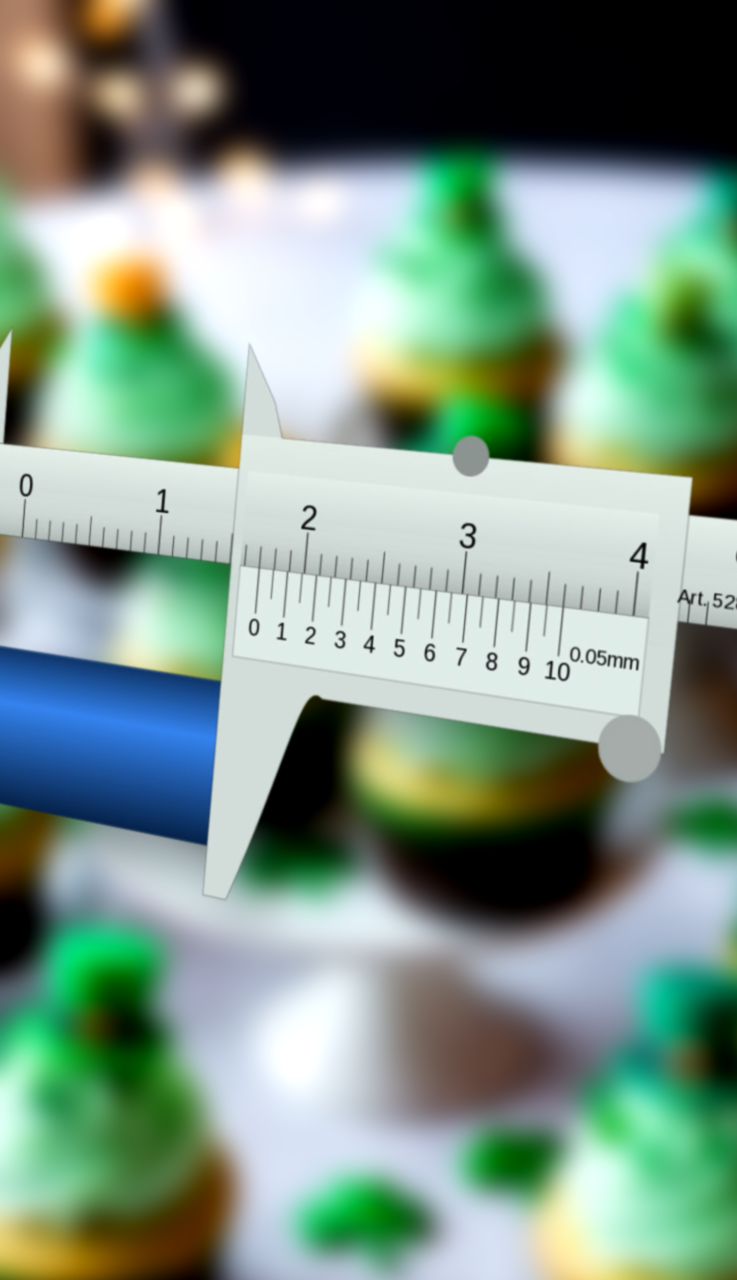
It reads mm 17.0
